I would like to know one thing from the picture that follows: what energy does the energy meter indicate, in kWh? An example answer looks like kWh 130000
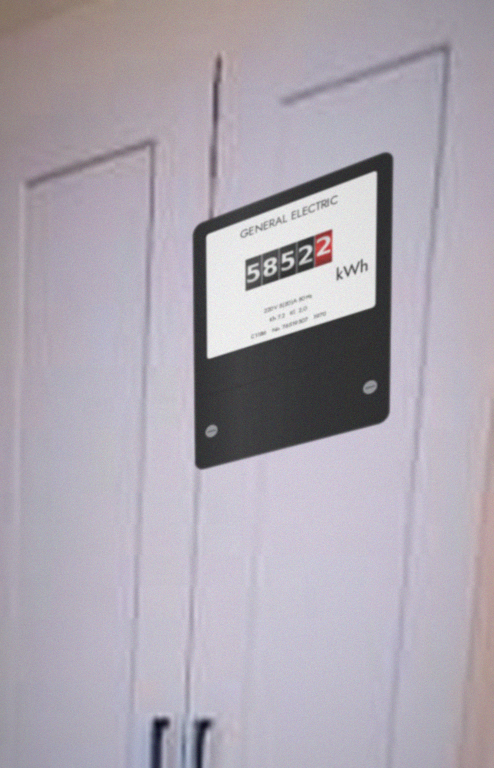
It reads kWh 5852.2
